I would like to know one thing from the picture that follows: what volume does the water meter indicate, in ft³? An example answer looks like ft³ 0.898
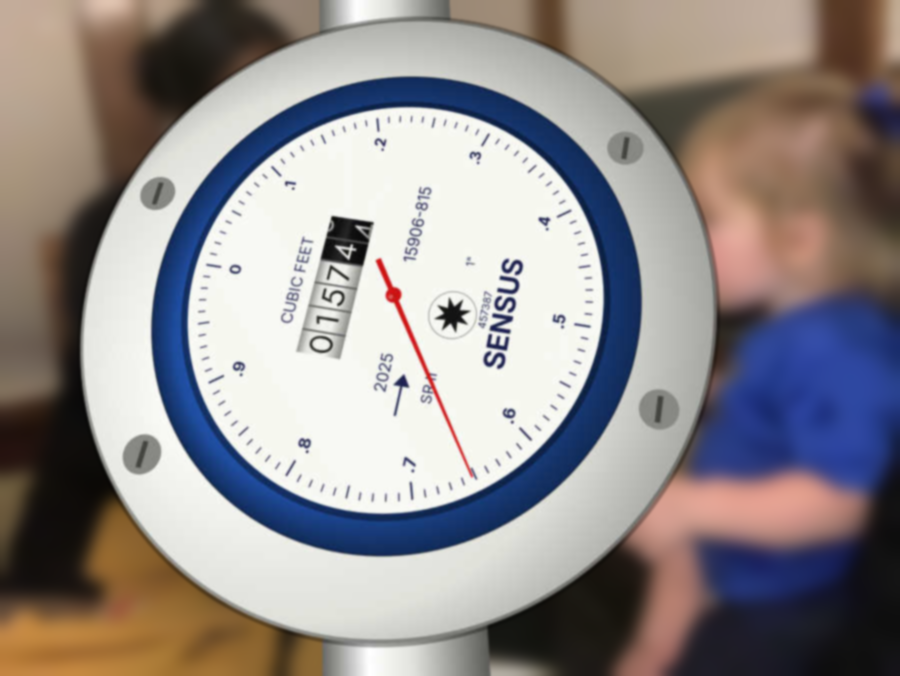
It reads ft³ 15743.65
